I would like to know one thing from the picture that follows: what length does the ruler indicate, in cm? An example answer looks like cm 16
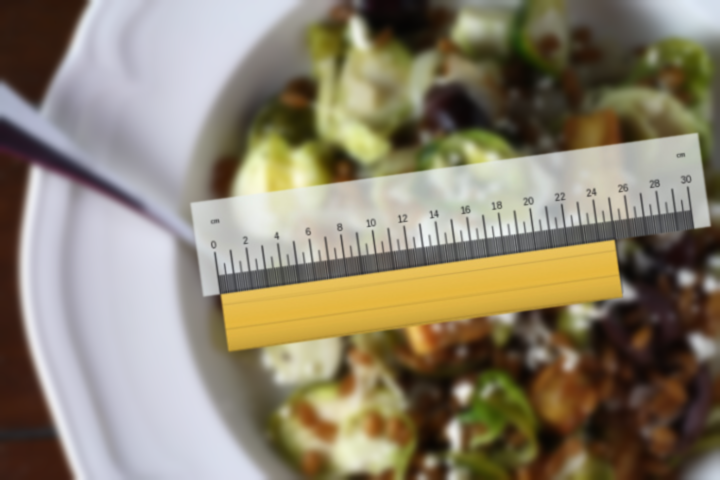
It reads cm 25
